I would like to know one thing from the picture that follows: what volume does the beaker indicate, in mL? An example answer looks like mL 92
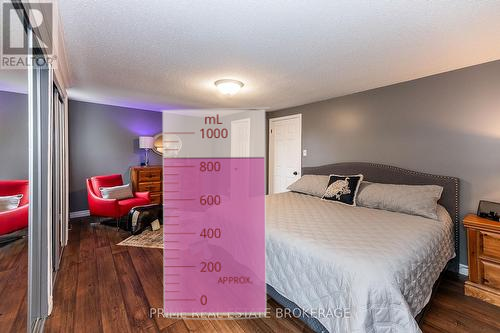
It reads mL 850
